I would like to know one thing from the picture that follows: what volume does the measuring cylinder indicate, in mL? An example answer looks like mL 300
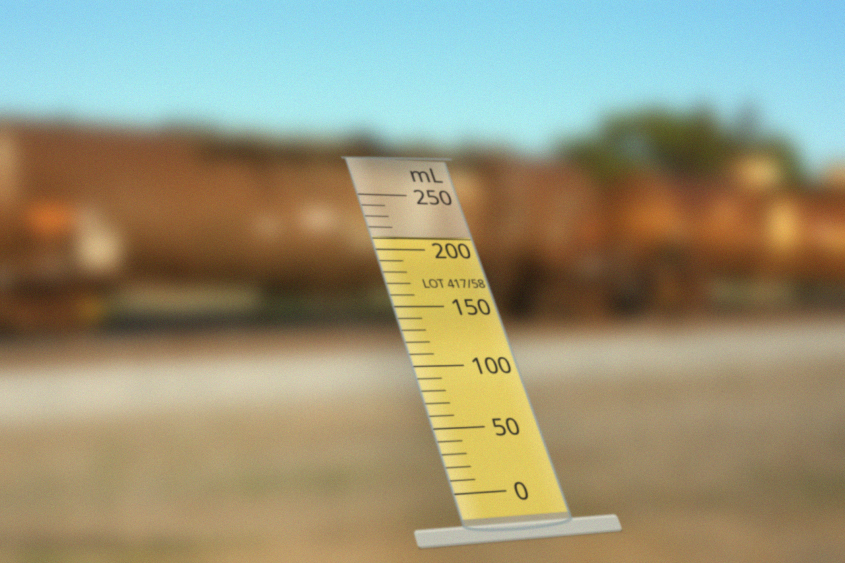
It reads mL 210
